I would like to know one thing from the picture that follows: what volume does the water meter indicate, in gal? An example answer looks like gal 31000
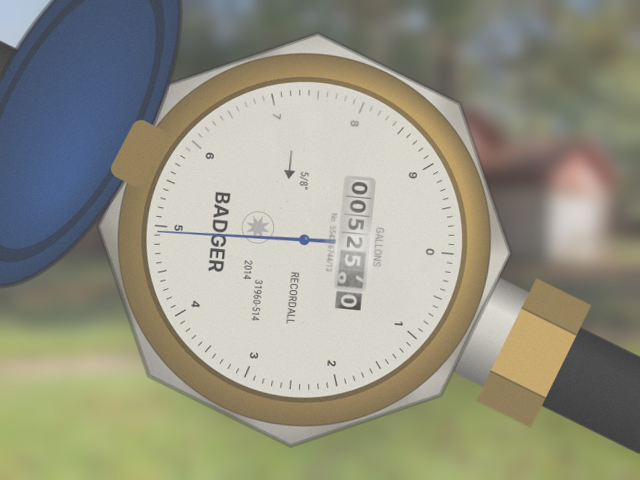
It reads gal 52574.9
